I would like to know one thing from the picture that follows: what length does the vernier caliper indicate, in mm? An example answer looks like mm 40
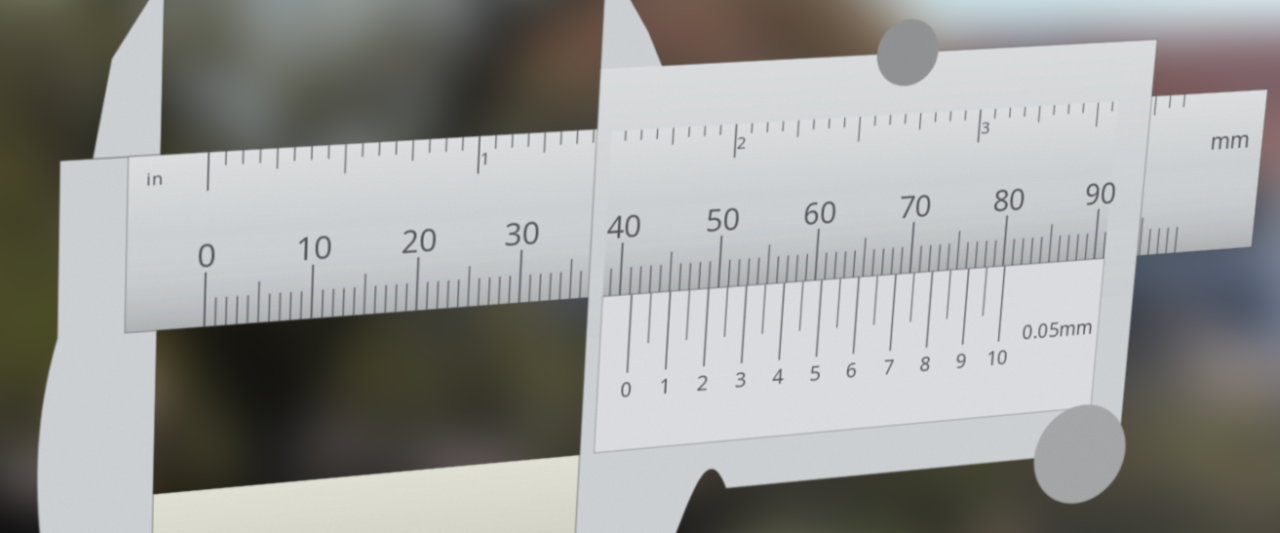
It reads mm 41.2
